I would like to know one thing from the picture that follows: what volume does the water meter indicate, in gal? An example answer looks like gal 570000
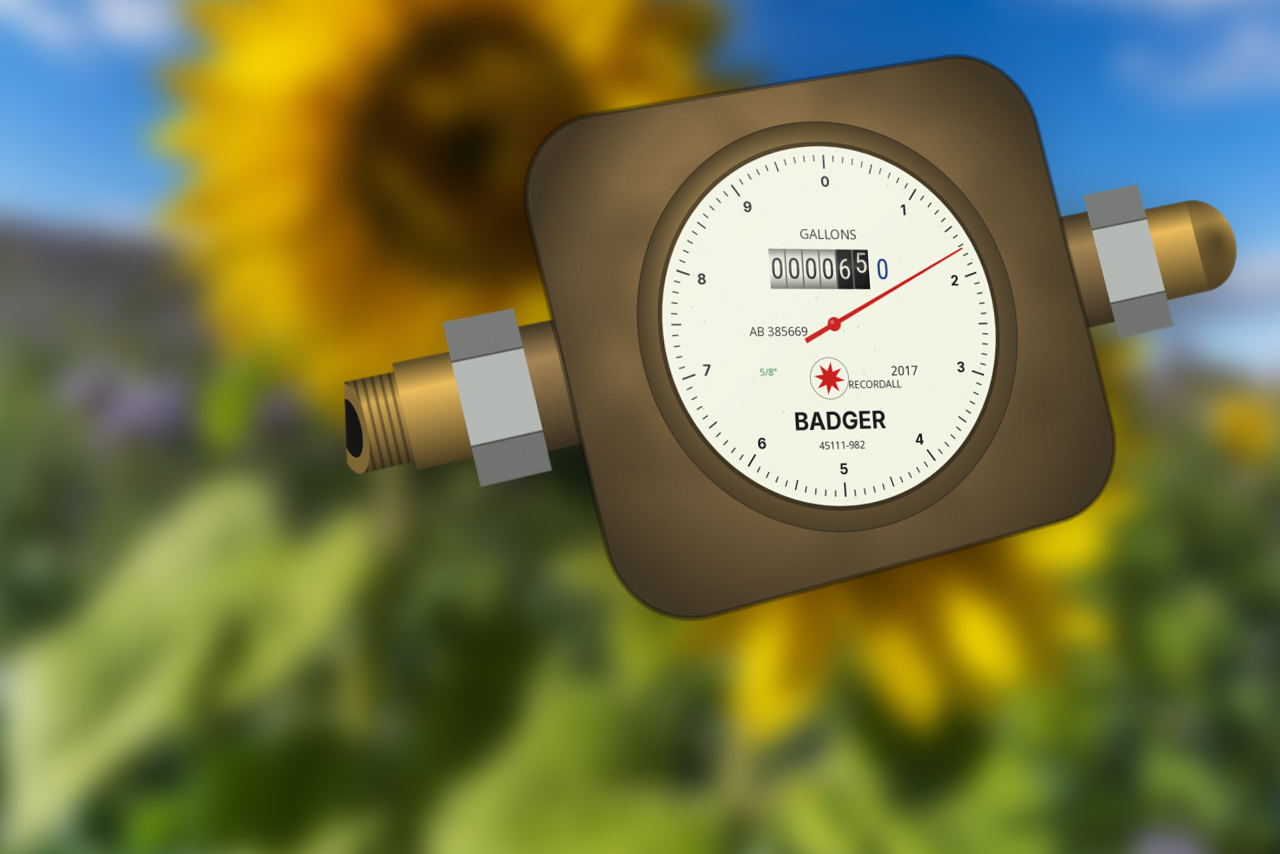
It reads gal 651.7
